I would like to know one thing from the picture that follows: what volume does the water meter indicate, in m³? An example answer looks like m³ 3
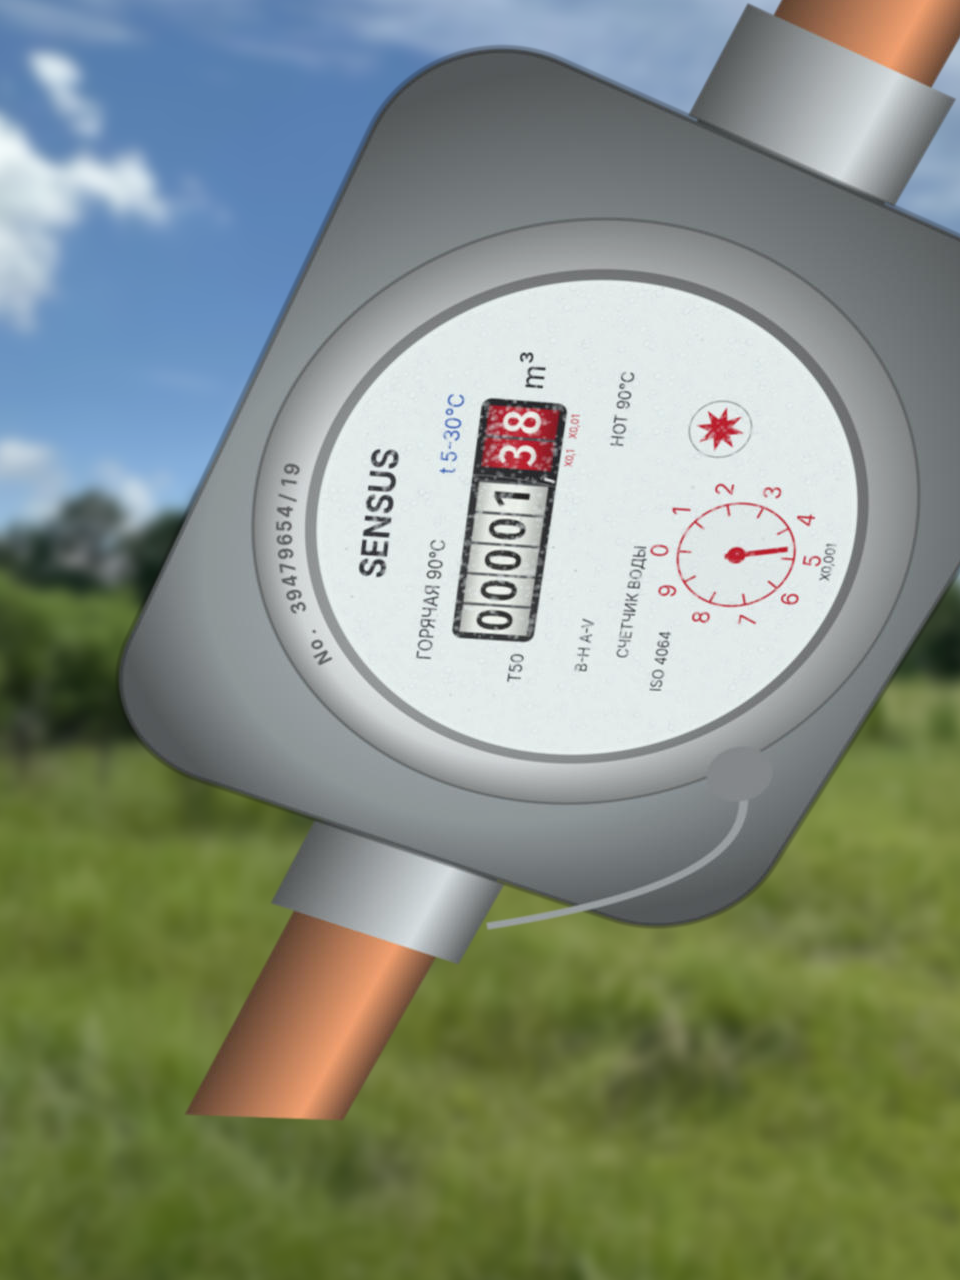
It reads m³ 1.384
